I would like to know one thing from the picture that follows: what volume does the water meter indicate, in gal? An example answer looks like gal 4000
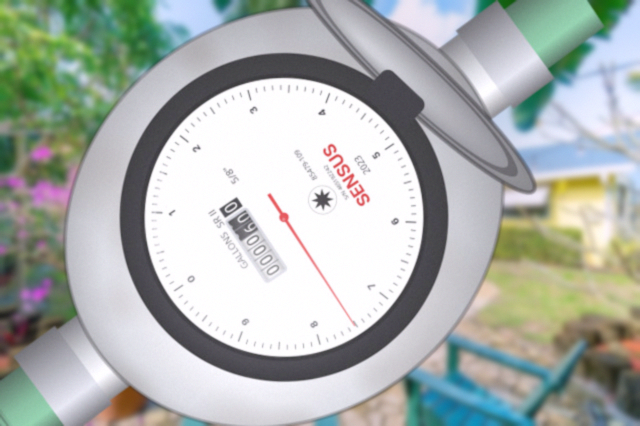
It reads gal 597.5
